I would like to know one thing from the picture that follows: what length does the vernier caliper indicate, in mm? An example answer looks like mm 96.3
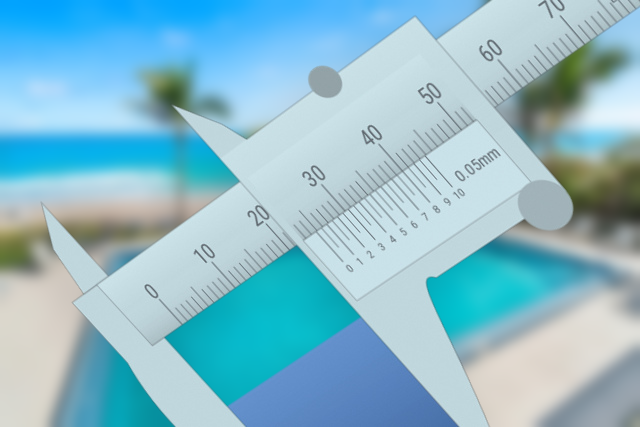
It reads mm 24.8
